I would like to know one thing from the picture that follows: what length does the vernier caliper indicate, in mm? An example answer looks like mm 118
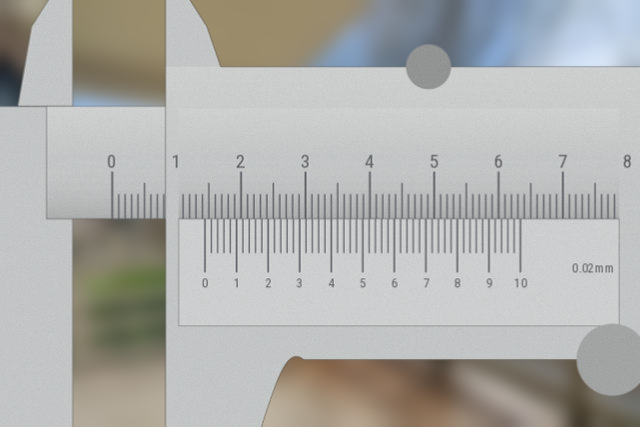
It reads mm 14.4
